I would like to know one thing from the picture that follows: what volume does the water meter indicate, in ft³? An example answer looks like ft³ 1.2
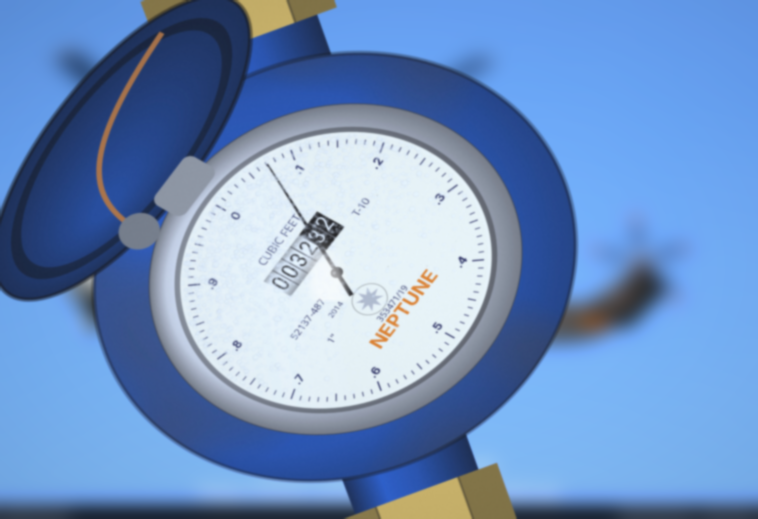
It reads ft³ 3282.07
